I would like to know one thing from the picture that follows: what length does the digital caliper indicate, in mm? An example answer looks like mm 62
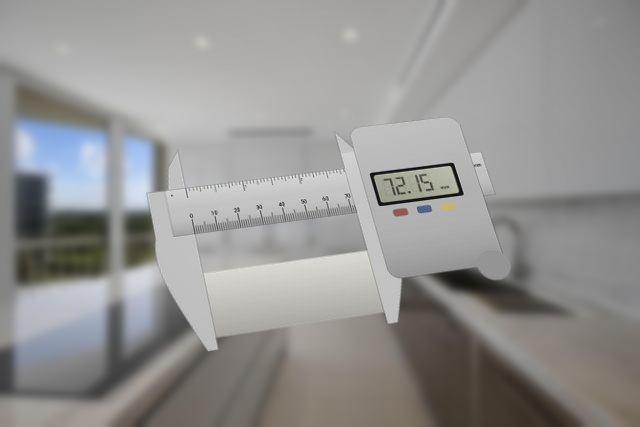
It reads mm 72.15
